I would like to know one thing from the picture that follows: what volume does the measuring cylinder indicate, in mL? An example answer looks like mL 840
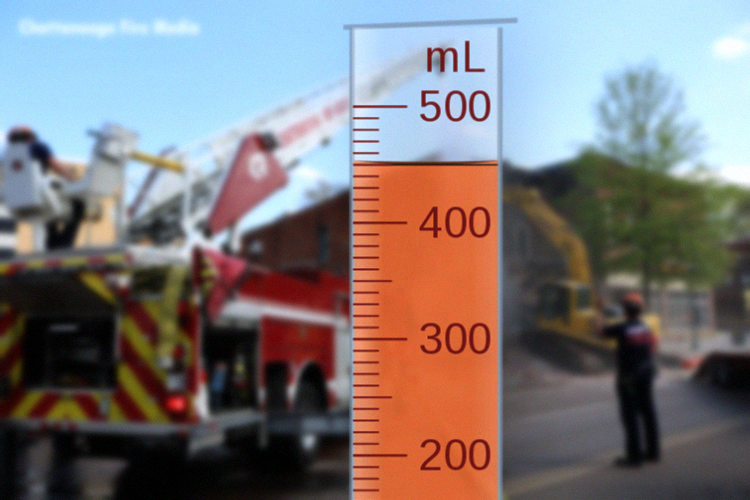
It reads mL 450
